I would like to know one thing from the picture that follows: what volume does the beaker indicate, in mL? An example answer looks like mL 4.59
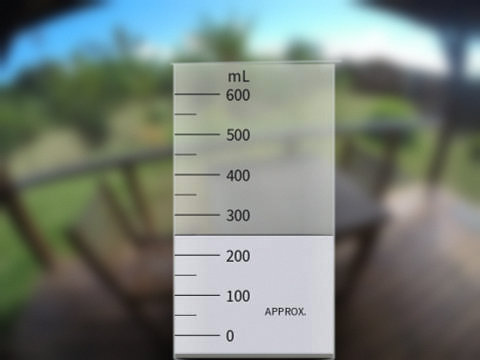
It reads mL 250
